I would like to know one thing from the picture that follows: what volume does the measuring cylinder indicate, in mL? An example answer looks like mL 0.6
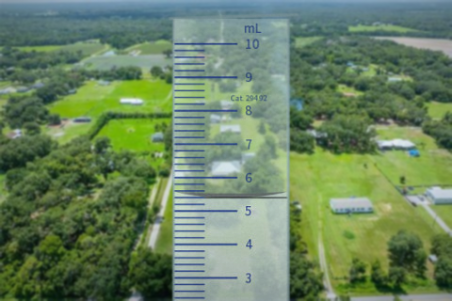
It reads mL 5.4
